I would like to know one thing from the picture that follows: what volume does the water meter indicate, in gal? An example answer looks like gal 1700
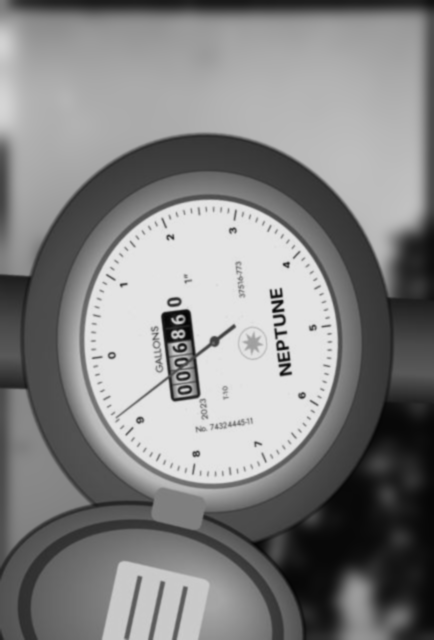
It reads gal 6859.2
